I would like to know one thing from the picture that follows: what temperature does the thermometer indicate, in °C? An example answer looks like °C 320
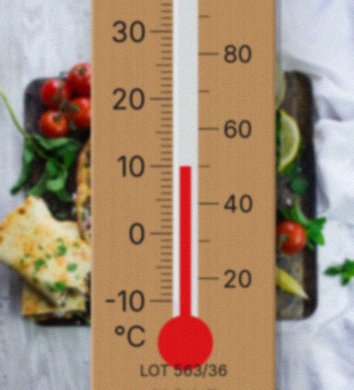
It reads °C 10
